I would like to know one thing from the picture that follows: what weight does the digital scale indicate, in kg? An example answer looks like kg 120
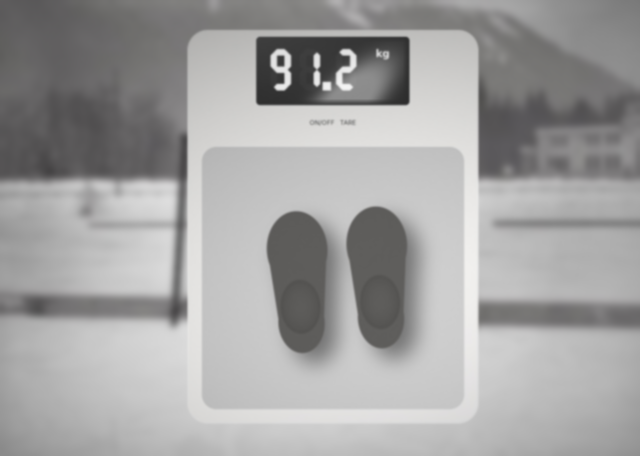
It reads kg 91.2
